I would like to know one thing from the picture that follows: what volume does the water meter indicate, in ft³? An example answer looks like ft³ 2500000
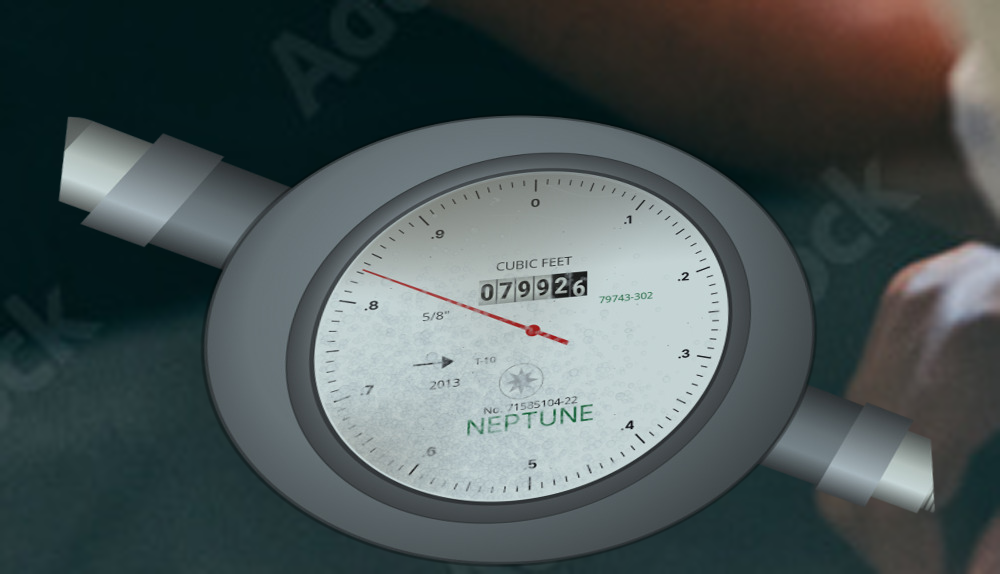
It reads ft³ 79925.83
